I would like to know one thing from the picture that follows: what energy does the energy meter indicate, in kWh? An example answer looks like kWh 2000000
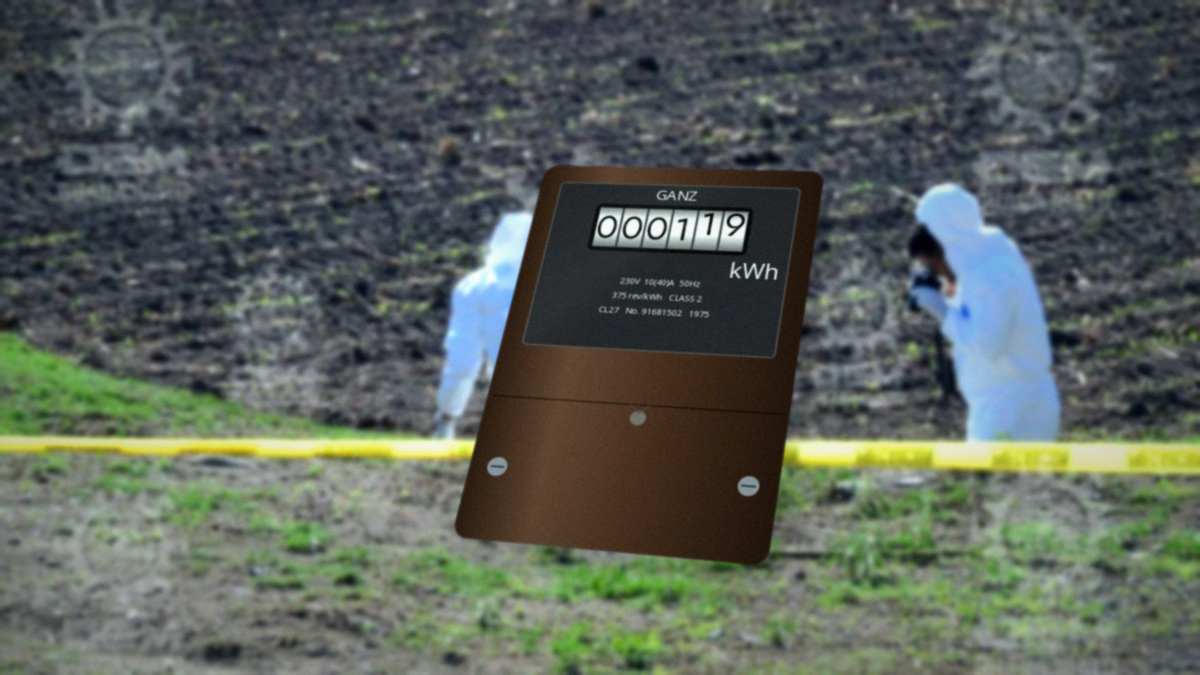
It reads kWh 119
